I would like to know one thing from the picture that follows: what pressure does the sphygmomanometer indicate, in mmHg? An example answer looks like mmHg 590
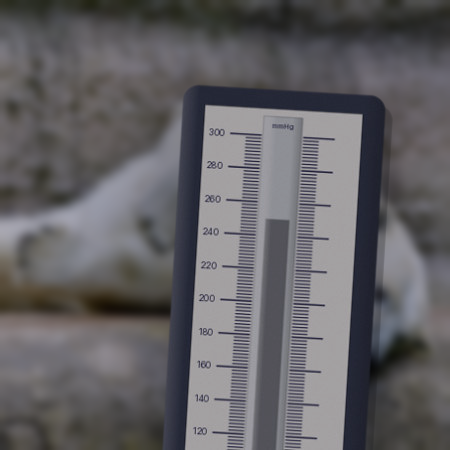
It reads mmHg 250
